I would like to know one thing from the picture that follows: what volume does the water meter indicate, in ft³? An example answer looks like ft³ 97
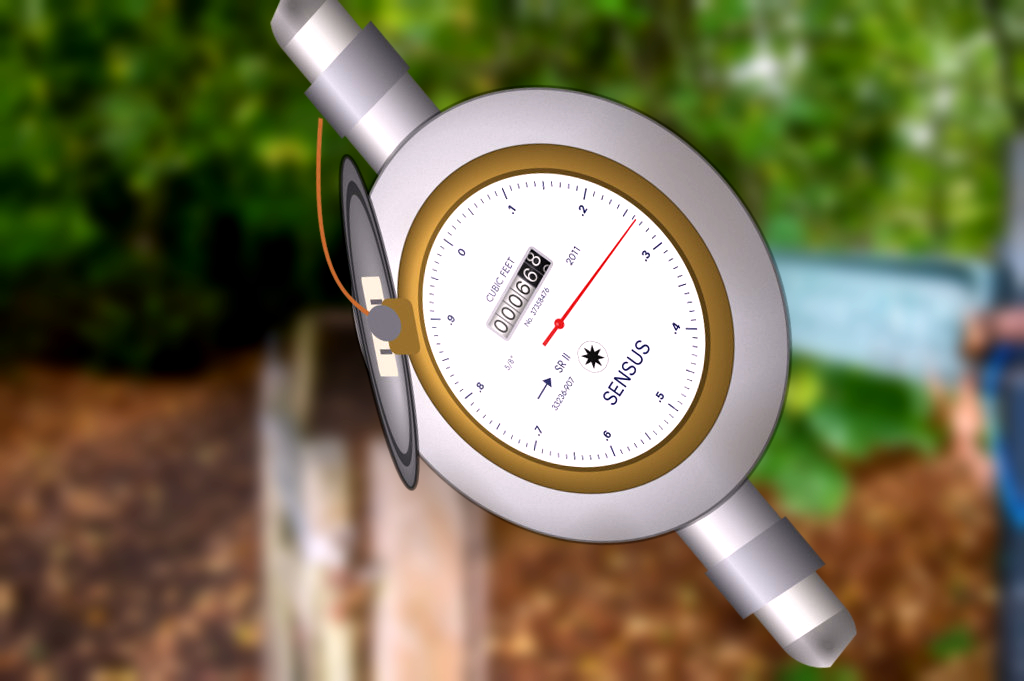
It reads ft³ 668.26
